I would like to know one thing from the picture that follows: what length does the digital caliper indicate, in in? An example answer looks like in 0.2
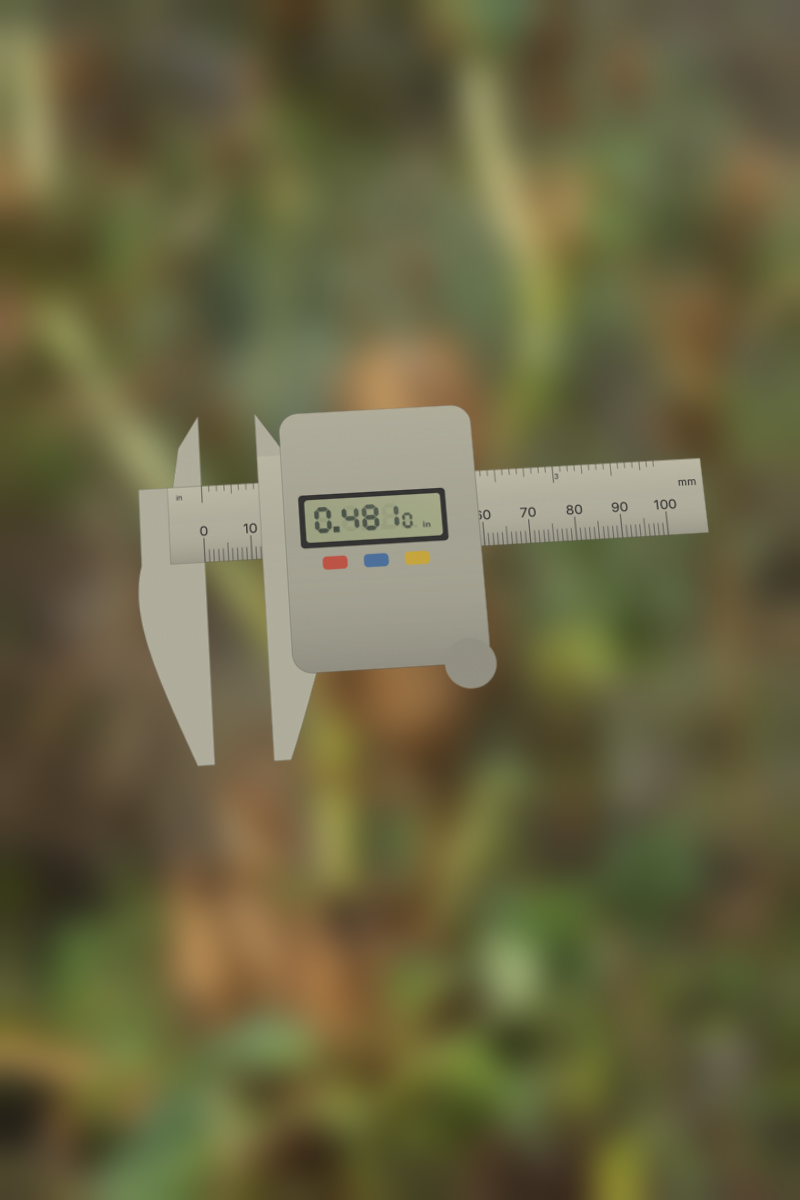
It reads in 0.4810
